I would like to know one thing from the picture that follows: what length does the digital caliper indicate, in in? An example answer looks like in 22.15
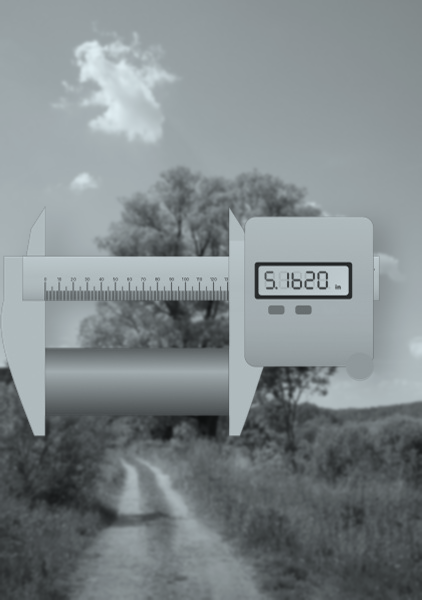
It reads in 5.1620
